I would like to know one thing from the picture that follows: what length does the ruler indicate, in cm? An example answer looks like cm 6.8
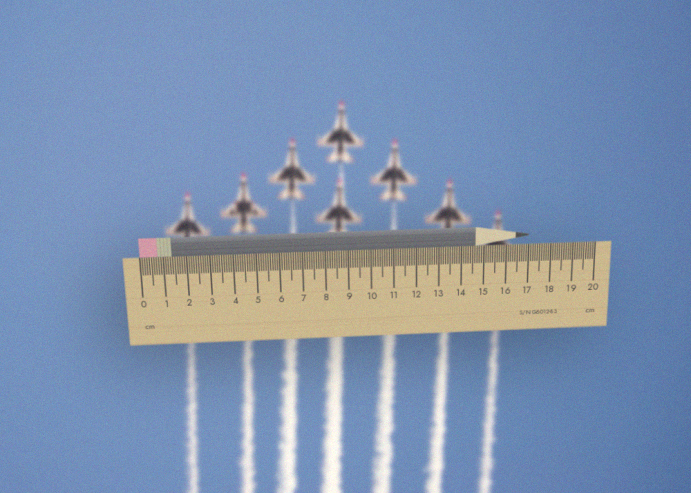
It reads cm 17
